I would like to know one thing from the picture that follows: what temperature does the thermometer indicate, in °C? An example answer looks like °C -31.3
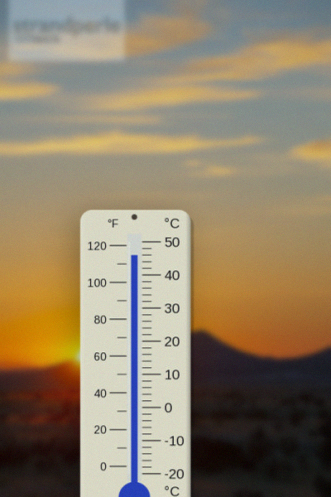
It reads °C 46
